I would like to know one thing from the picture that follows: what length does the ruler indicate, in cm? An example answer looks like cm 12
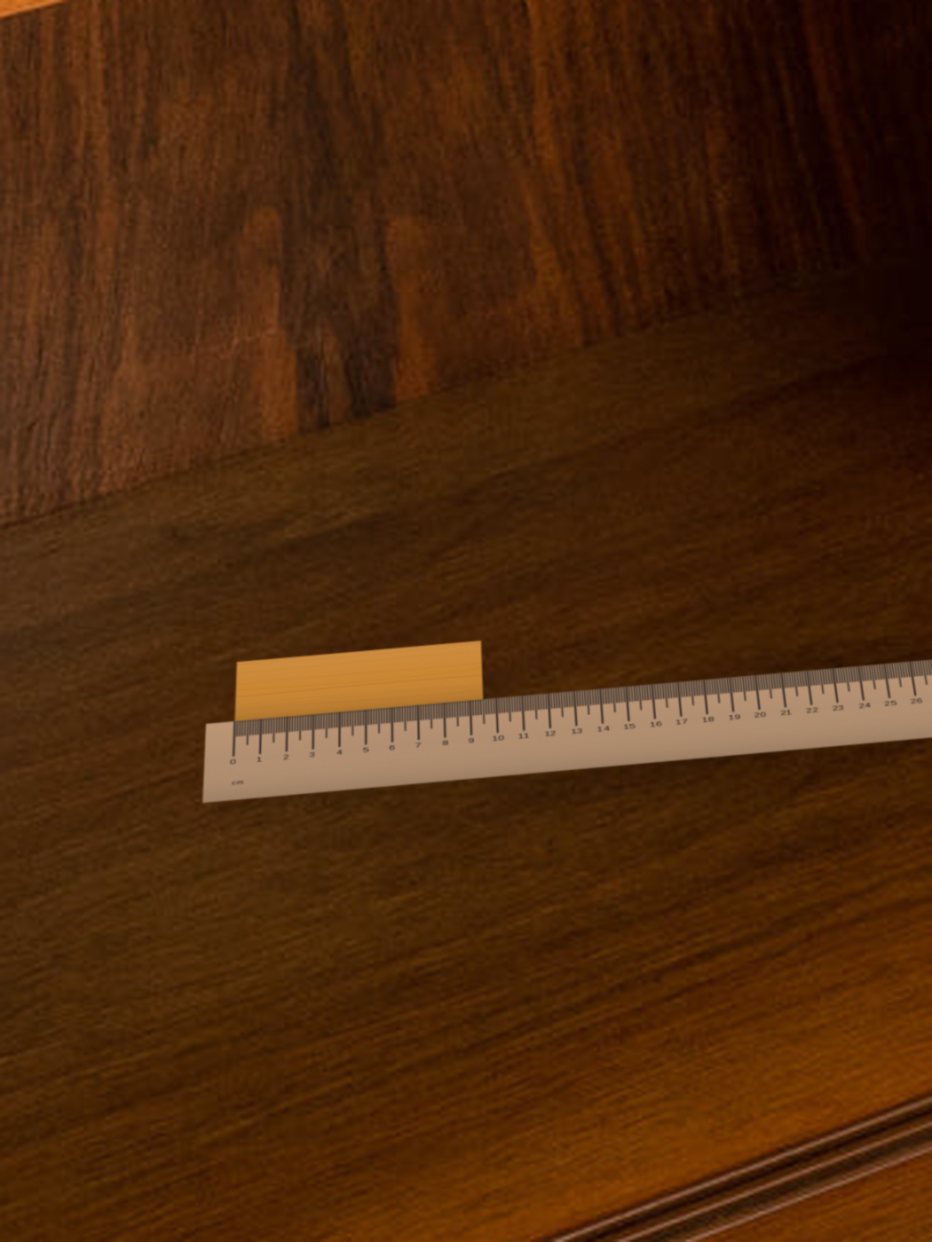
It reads cm 9.5
